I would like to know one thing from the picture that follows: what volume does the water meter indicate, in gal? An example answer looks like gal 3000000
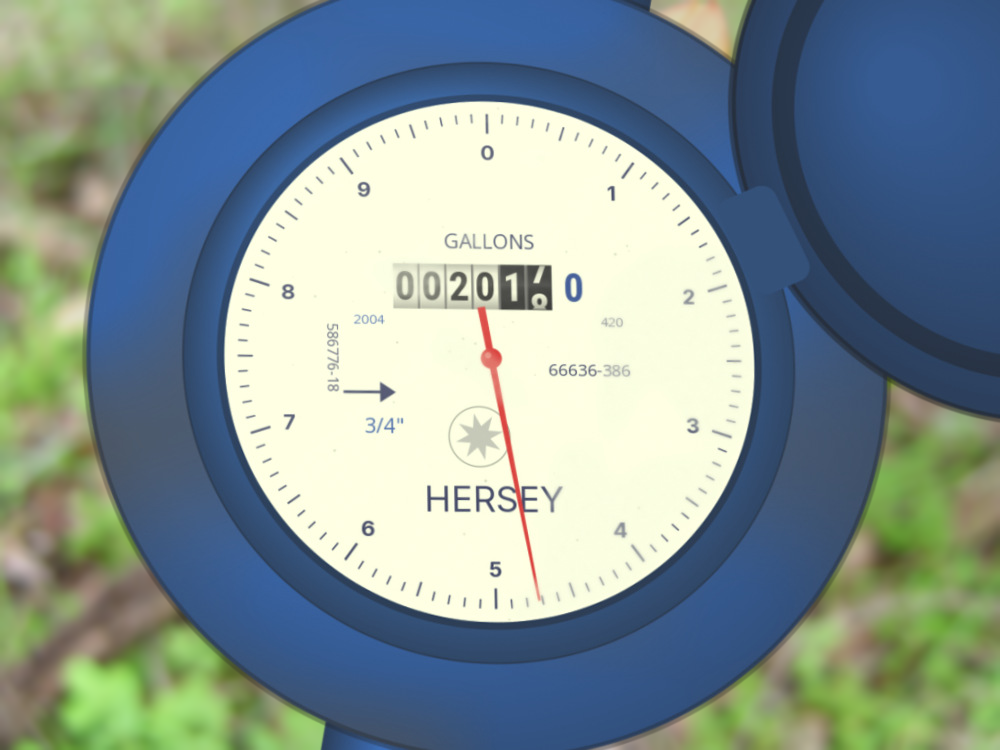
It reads gal 20174.7
